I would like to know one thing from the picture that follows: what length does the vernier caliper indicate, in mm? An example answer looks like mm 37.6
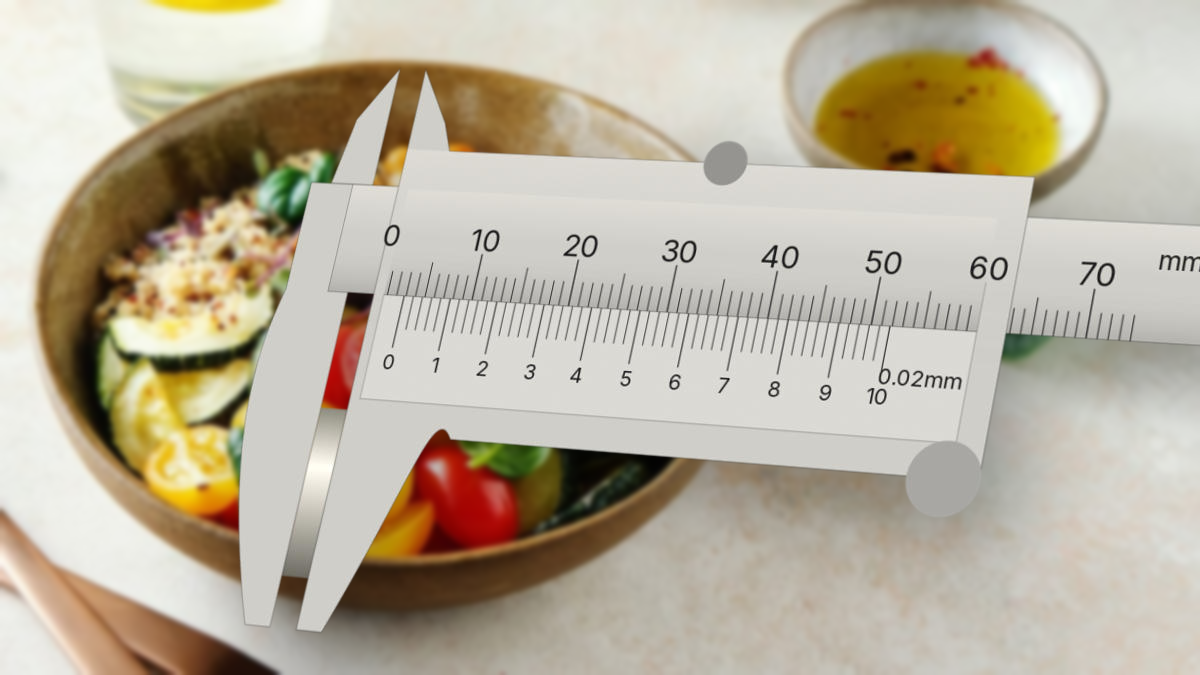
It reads mm 2.8
